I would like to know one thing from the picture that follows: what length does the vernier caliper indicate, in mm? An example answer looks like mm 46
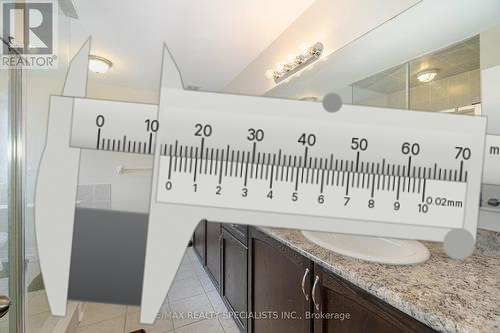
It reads mm 14.2
